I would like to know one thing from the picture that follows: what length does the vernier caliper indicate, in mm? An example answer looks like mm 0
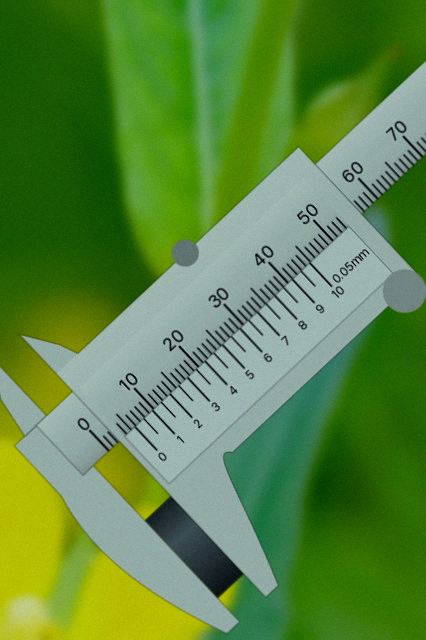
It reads mm 5.8
